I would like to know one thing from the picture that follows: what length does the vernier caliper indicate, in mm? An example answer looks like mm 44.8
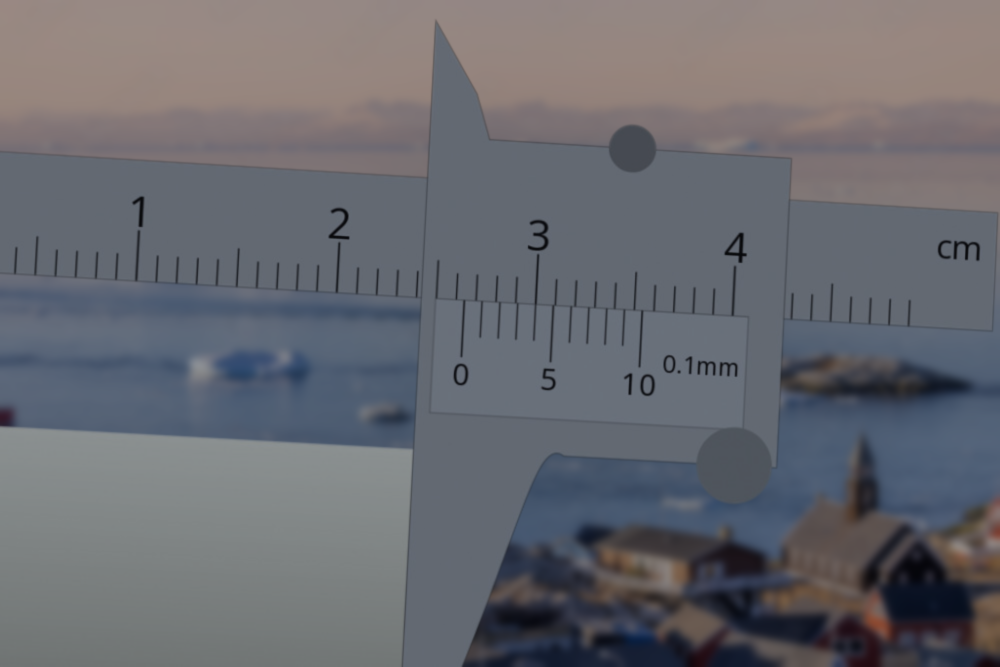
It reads mm 26.4
